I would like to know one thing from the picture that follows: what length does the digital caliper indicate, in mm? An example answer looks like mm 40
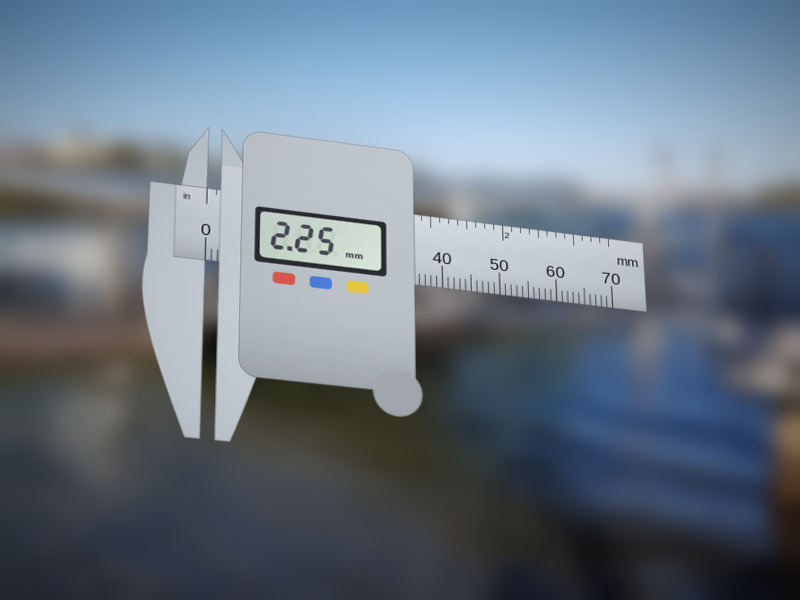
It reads mm 2.25
